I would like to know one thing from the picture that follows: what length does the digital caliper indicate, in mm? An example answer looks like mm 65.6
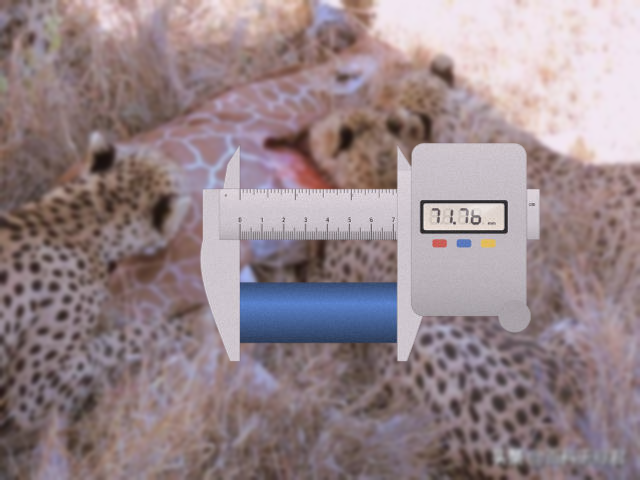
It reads mm 71.76
